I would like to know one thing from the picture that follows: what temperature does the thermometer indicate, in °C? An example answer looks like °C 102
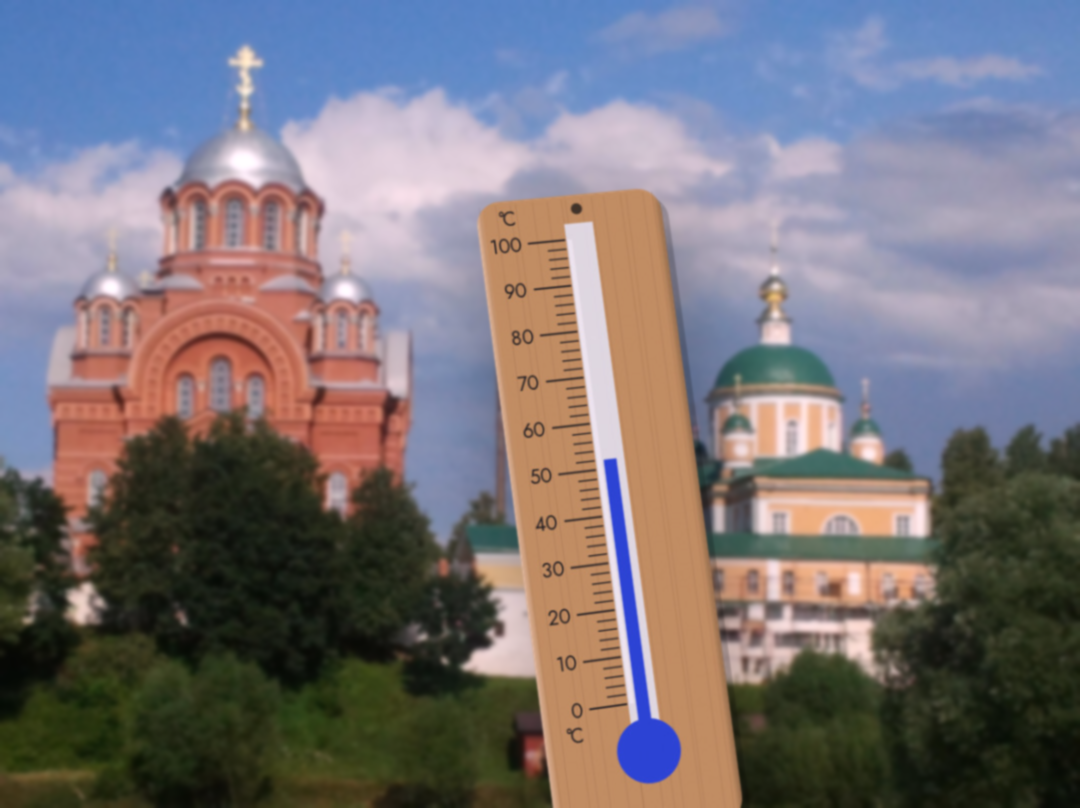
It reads °C 52
